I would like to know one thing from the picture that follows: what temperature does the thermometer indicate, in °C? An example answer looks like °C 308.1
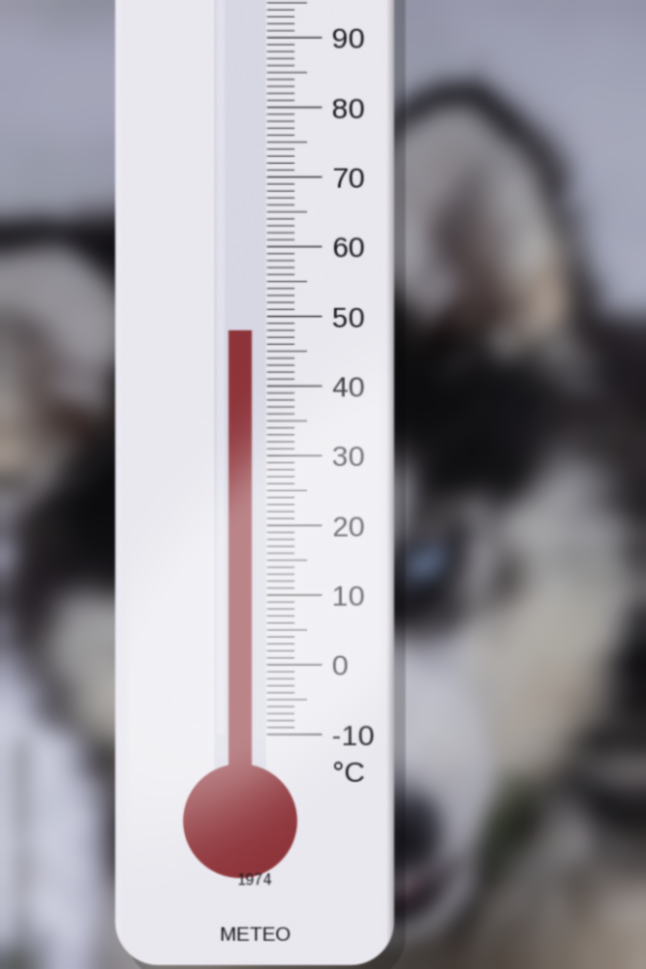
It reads °C 48
